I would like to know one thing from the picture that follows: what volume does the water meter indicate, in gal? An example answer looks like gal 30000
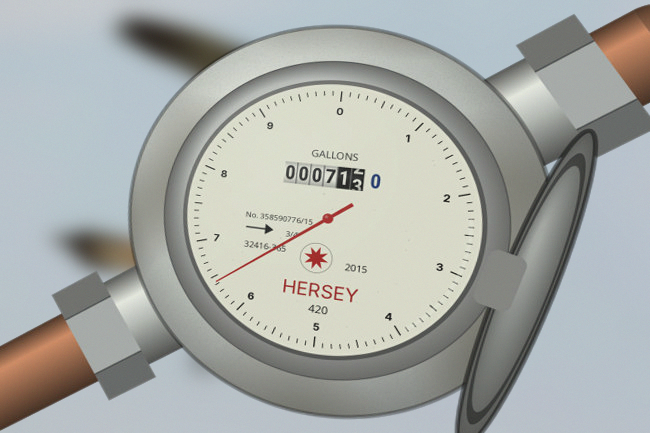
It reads gal 7126.4
